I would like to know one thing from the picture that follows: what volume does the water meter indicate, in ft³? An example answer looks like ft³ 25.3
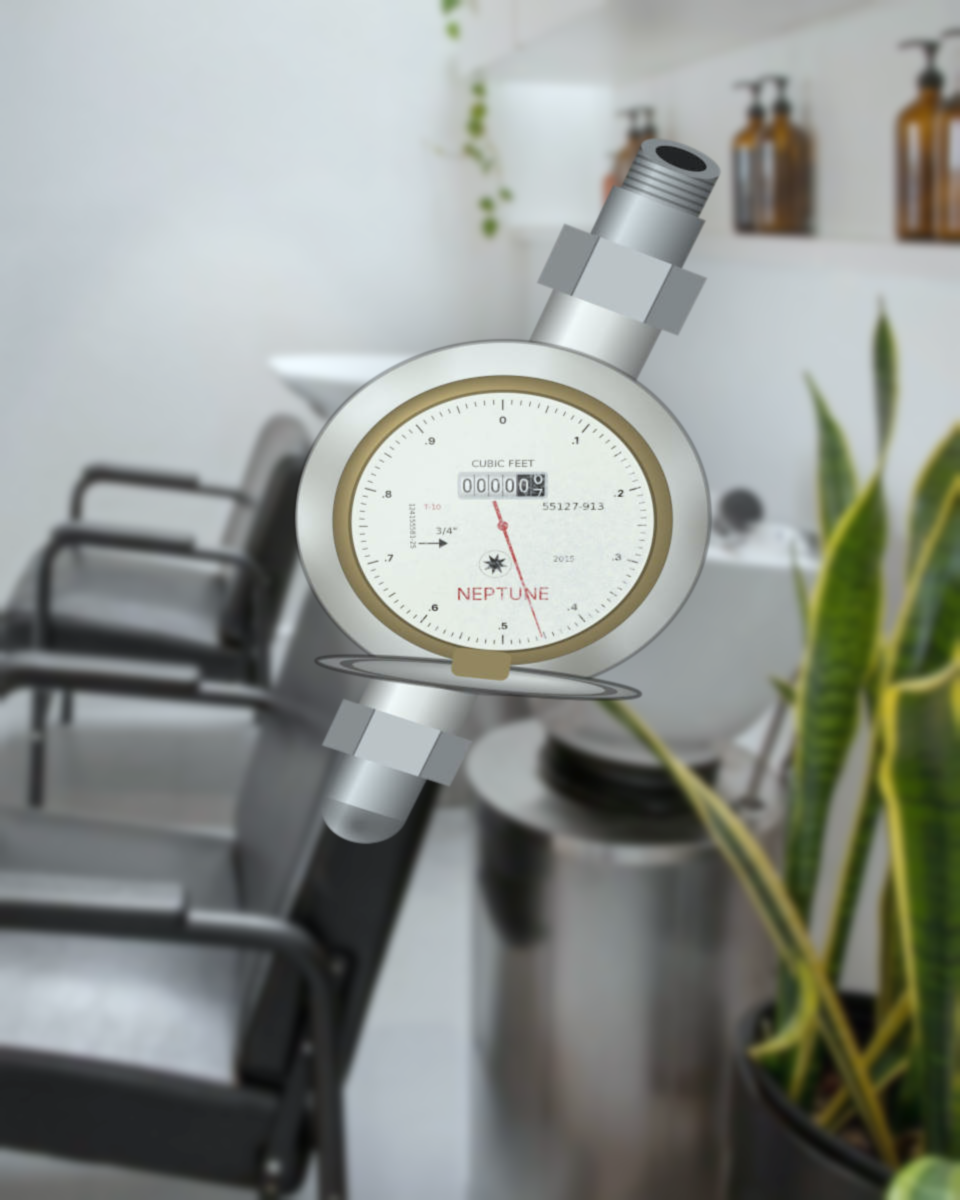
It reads ft³ 6.45
